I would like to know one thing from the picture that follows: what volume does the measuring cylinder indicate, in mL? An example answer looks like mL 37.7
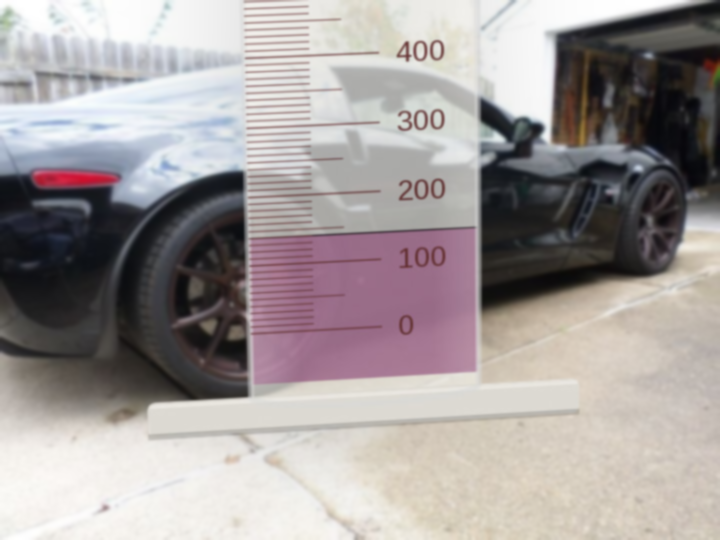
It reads mL 140
